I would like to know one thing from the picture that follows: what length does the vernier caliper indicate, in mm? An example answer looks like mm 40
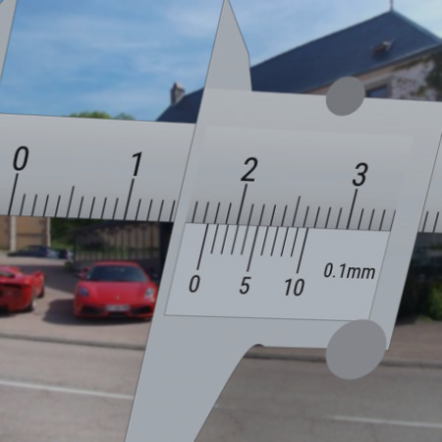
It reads mm 17.4
